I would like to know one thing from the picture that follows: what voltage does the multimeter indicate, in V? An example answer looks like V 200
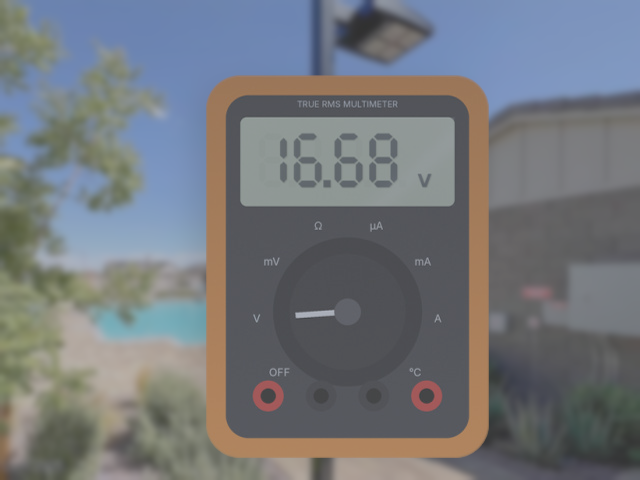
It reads V 16.68
